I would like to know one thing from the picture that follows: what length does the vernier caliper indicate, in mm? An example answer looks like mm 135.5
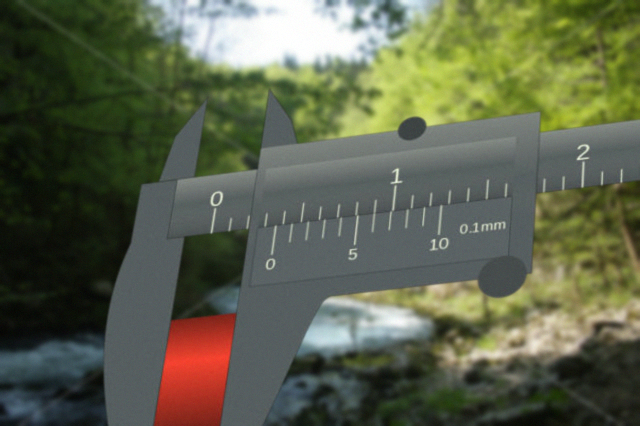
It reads mm 3.6
